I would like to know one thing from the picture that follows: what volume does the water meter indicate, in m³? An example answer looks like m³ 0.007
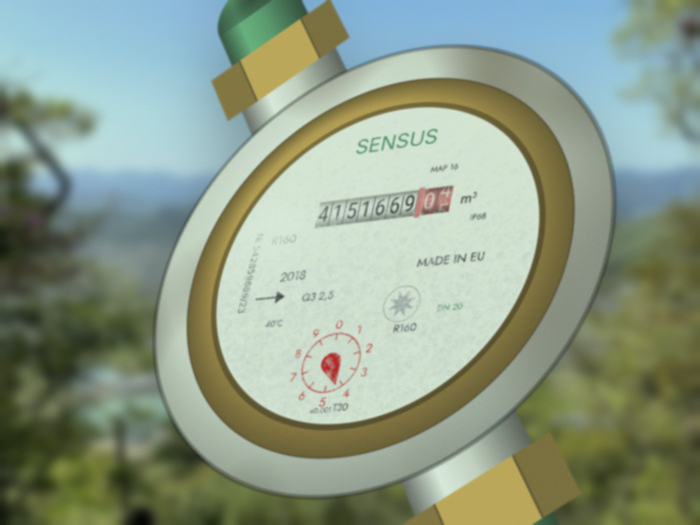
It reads m³ 4151669.044
